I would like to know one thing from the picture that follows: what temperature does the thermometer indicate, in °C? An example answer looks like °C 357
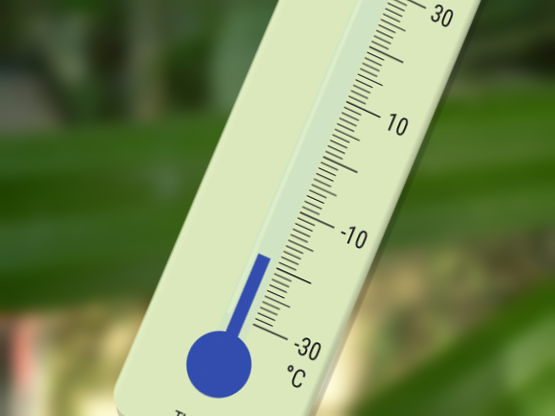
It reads °C -19
